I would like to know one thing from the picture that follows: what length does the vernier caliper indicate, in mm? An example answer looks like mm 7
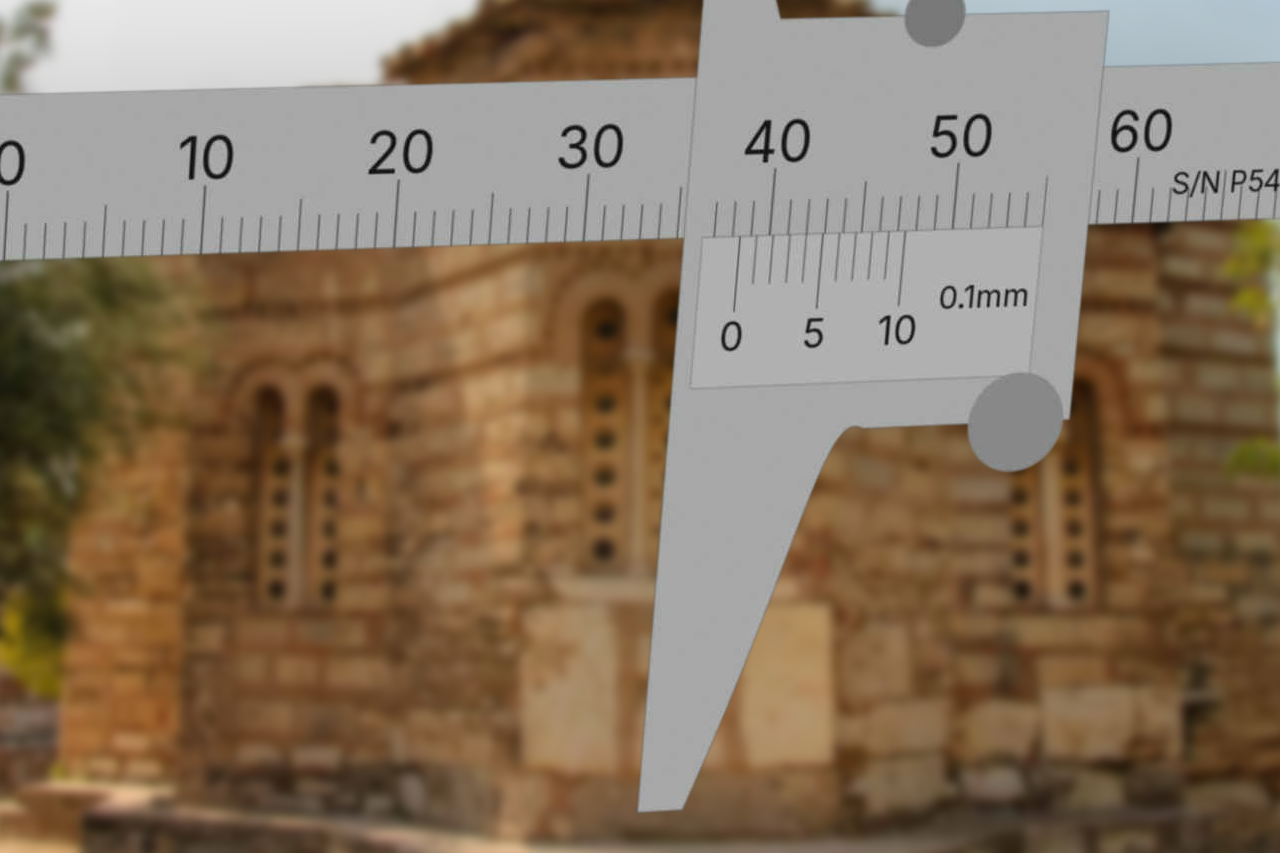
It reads mm 38.4
